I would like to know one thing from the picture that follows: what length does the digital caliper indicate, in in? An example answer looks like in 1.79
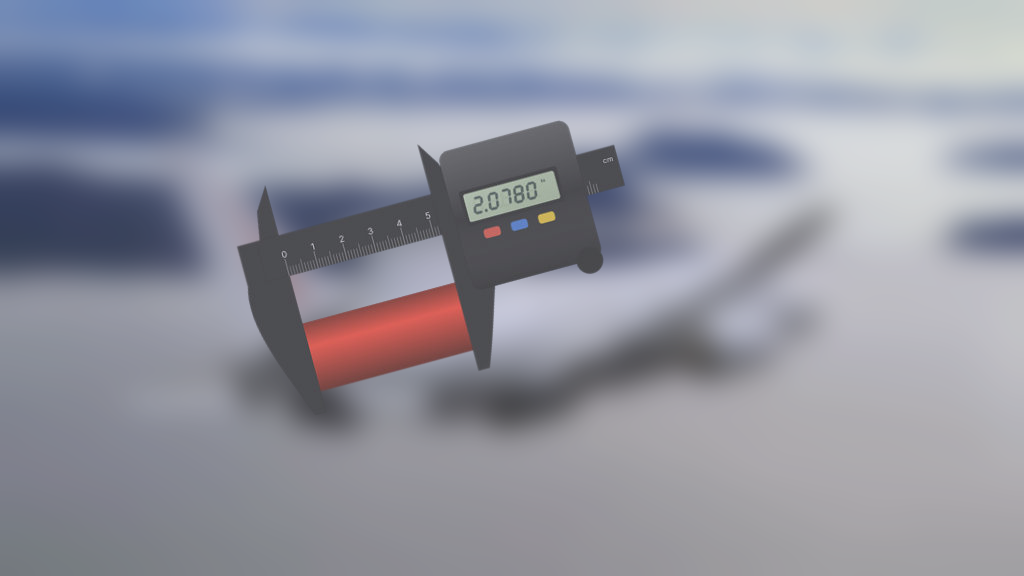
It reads in 2.0780
